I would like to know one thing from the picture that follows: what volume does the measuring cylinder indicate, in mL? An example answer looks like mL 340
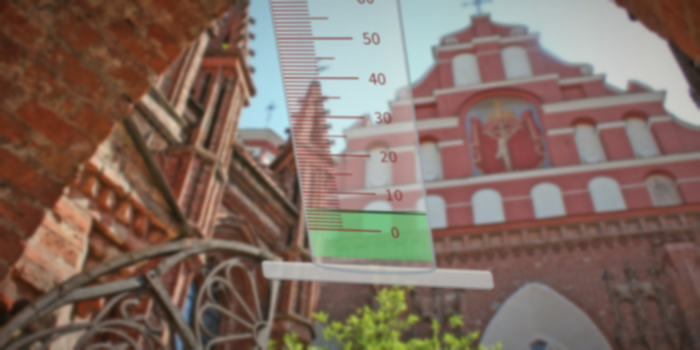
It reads mL 5
